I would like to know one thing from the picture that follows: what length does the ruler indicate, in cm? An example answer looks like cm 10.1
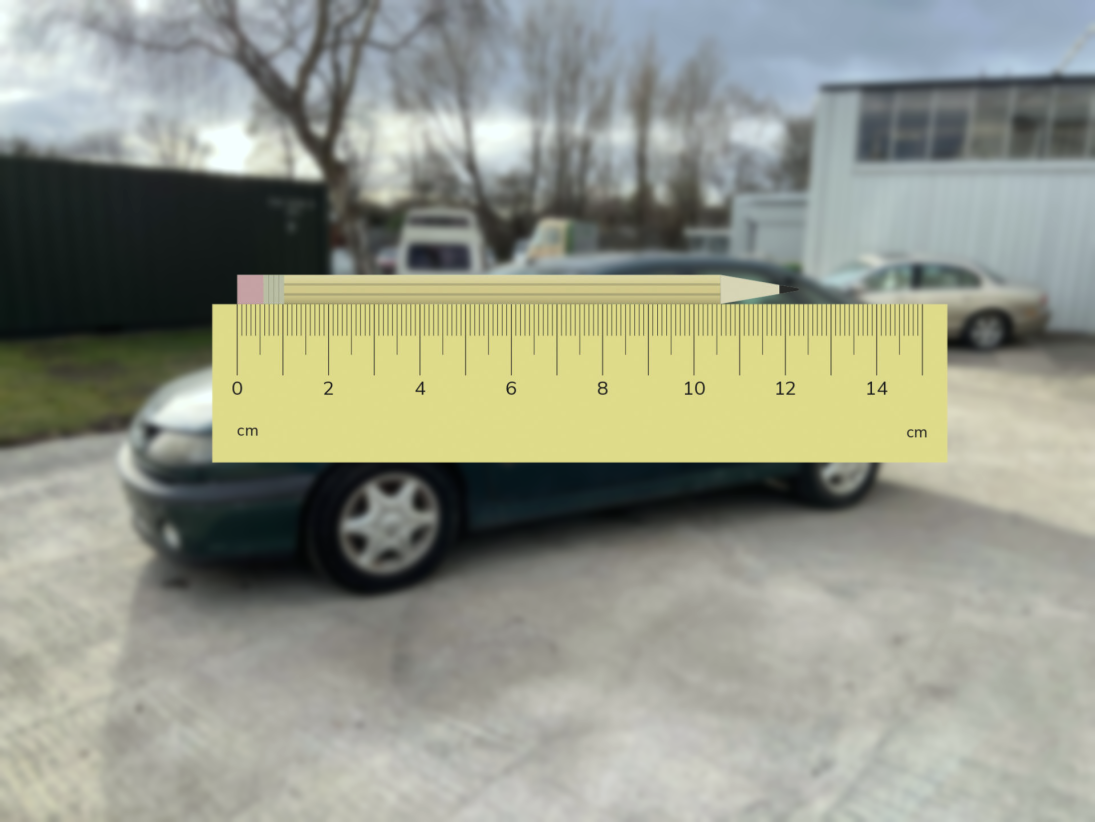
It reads cm 12.3
